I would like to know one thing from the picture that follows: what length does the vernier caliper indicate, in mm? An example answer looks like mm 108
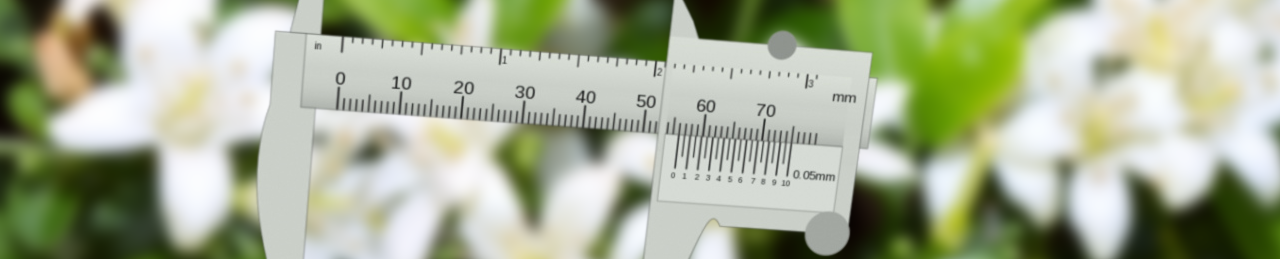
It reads mm 56.0
